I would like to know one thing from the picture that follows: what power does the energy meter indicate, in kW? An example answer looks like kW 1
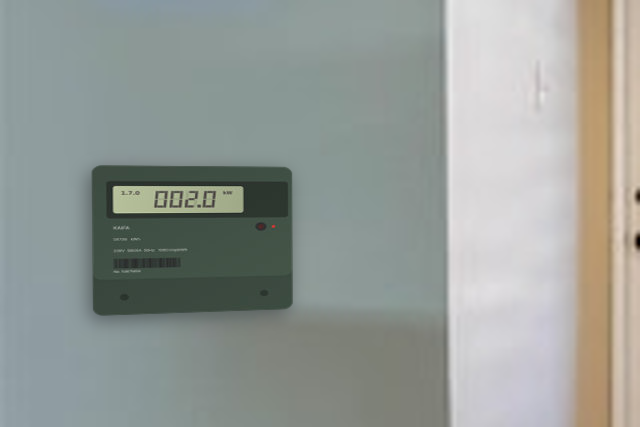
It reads kW 2.0
